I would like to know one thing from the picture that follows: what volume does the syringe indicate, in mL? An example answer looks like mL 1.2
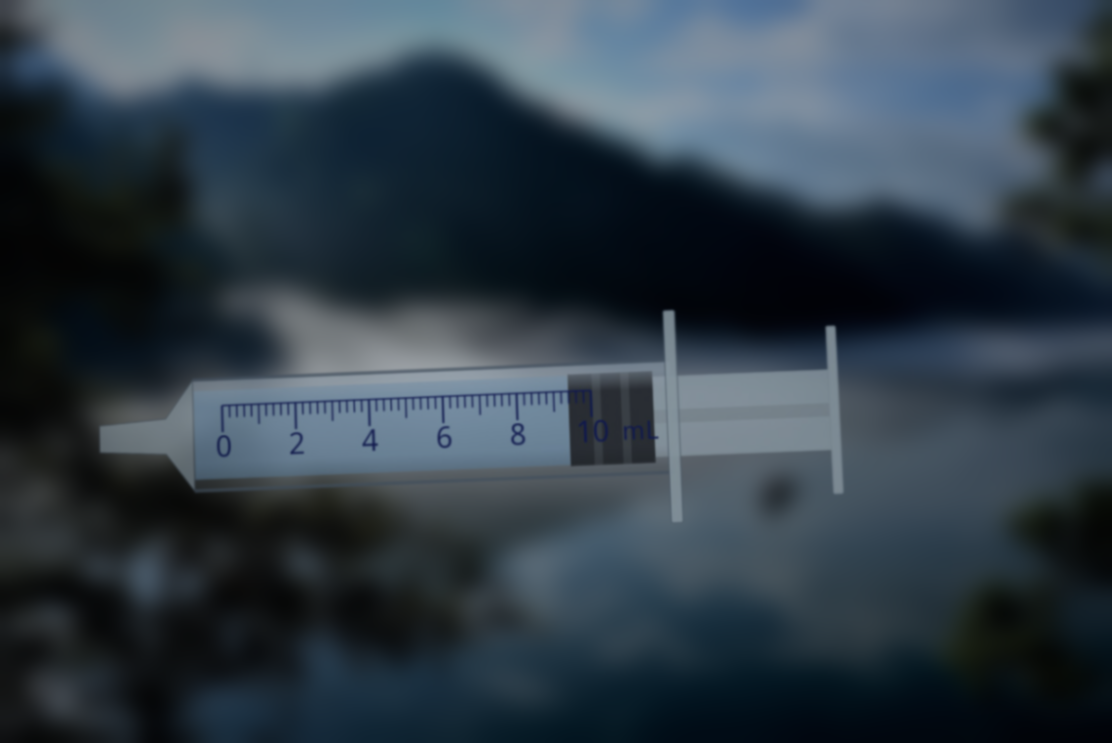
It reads mL 9.4
